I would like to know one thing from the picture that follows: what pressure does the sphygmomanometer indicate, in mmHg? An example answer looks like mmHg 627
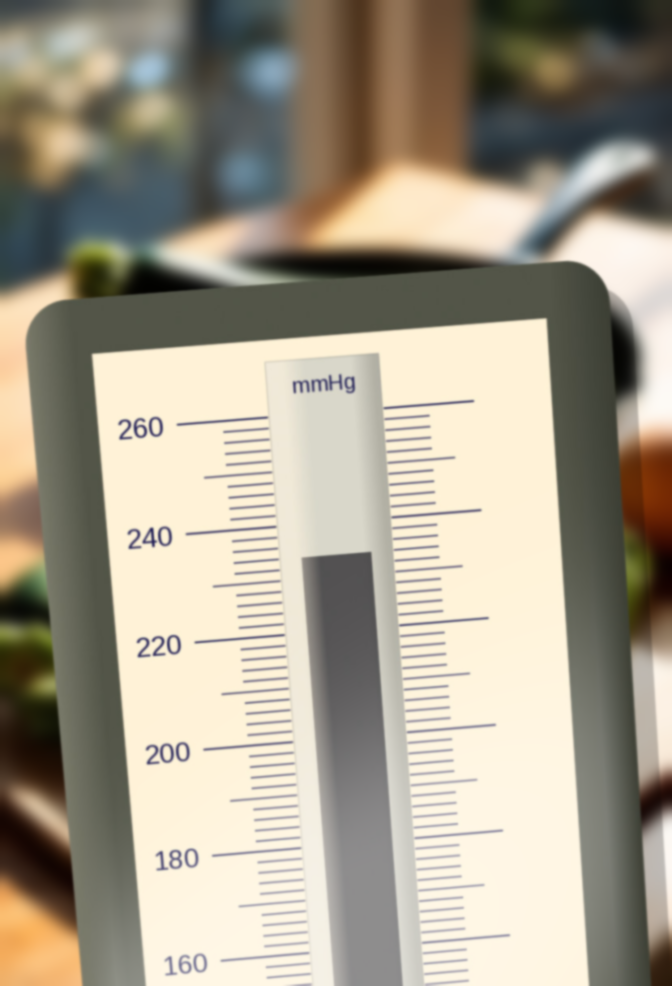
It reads mmHg 234
